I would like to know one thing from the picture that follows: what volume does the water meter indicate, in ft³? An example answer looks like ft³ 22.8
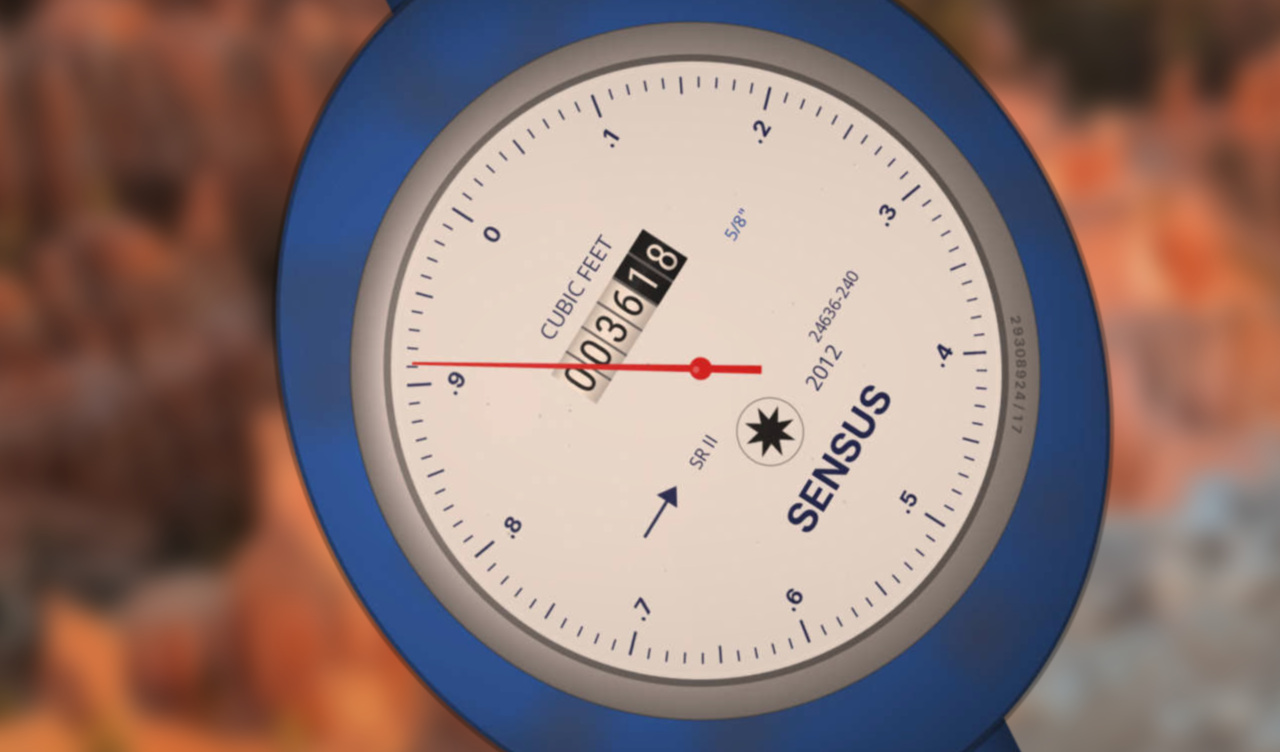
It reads ft³ 3617.91
